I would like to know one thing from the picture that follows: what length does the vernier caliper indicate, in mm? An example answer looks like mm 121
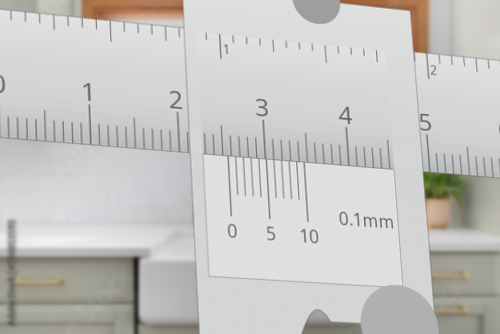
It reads mm 25.6
